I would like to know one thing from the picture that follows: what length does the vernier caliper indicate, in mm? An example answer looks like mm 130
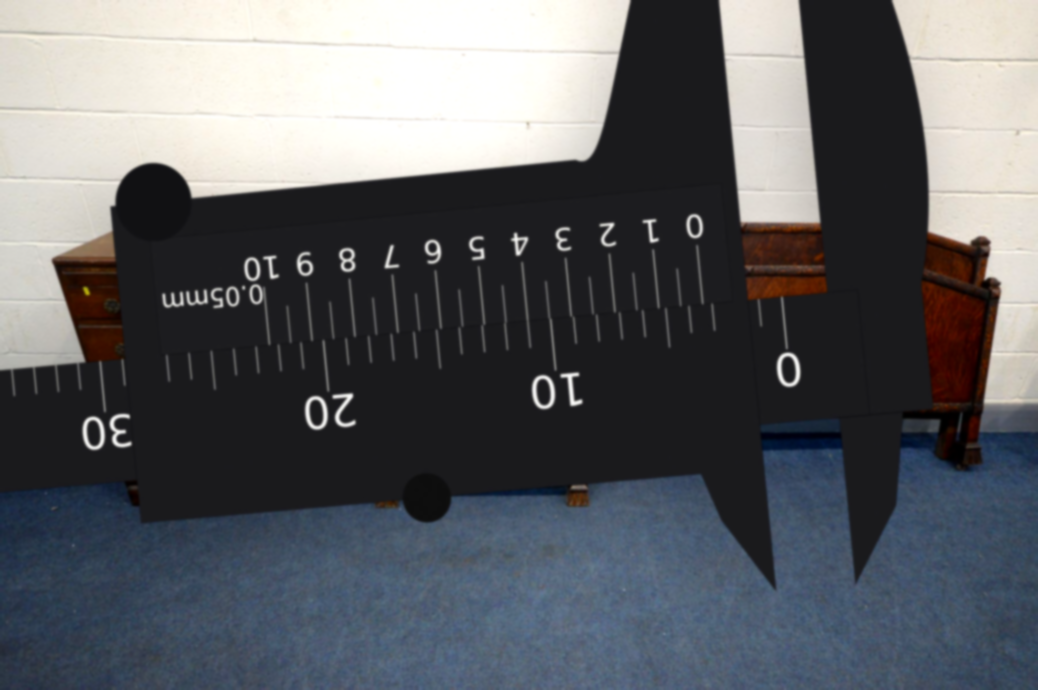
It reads mm 3.4
